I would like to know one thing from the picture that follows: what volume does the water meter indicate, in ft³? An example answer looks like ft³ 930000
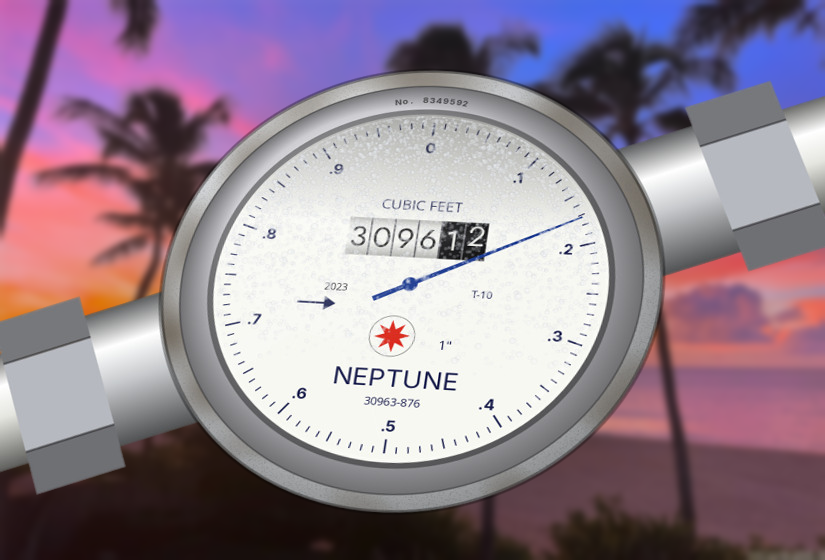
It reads ft³ 309612.17
